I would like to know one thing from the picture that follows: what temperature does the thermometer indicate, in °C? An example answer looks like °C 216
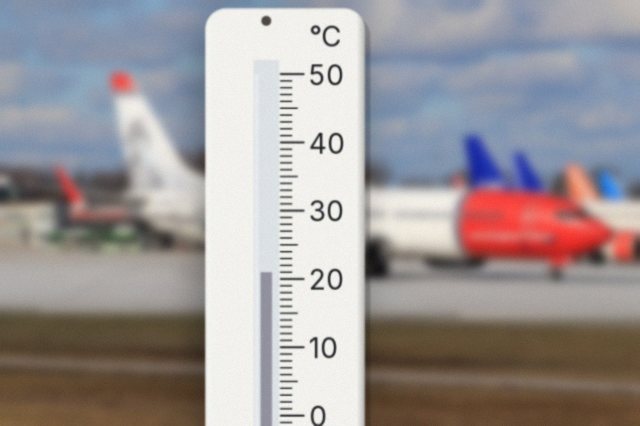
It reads °C 21
